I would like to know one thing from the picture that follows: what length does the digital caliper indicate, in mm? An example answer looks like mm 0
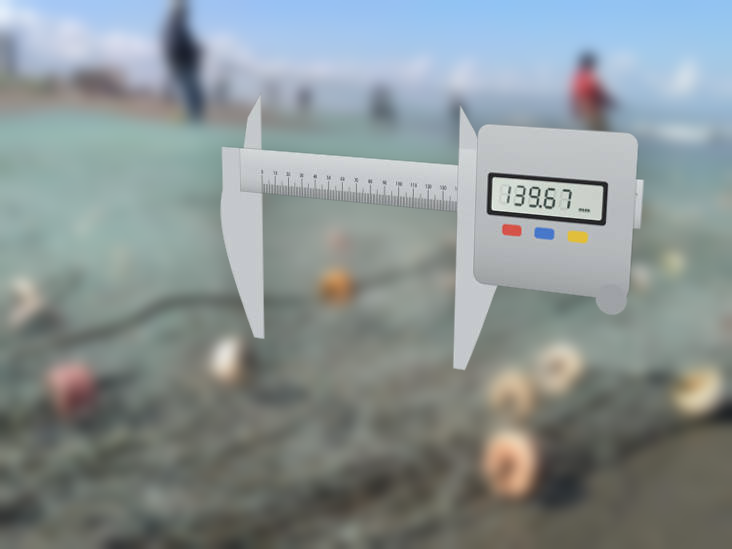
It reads mm 139.67
